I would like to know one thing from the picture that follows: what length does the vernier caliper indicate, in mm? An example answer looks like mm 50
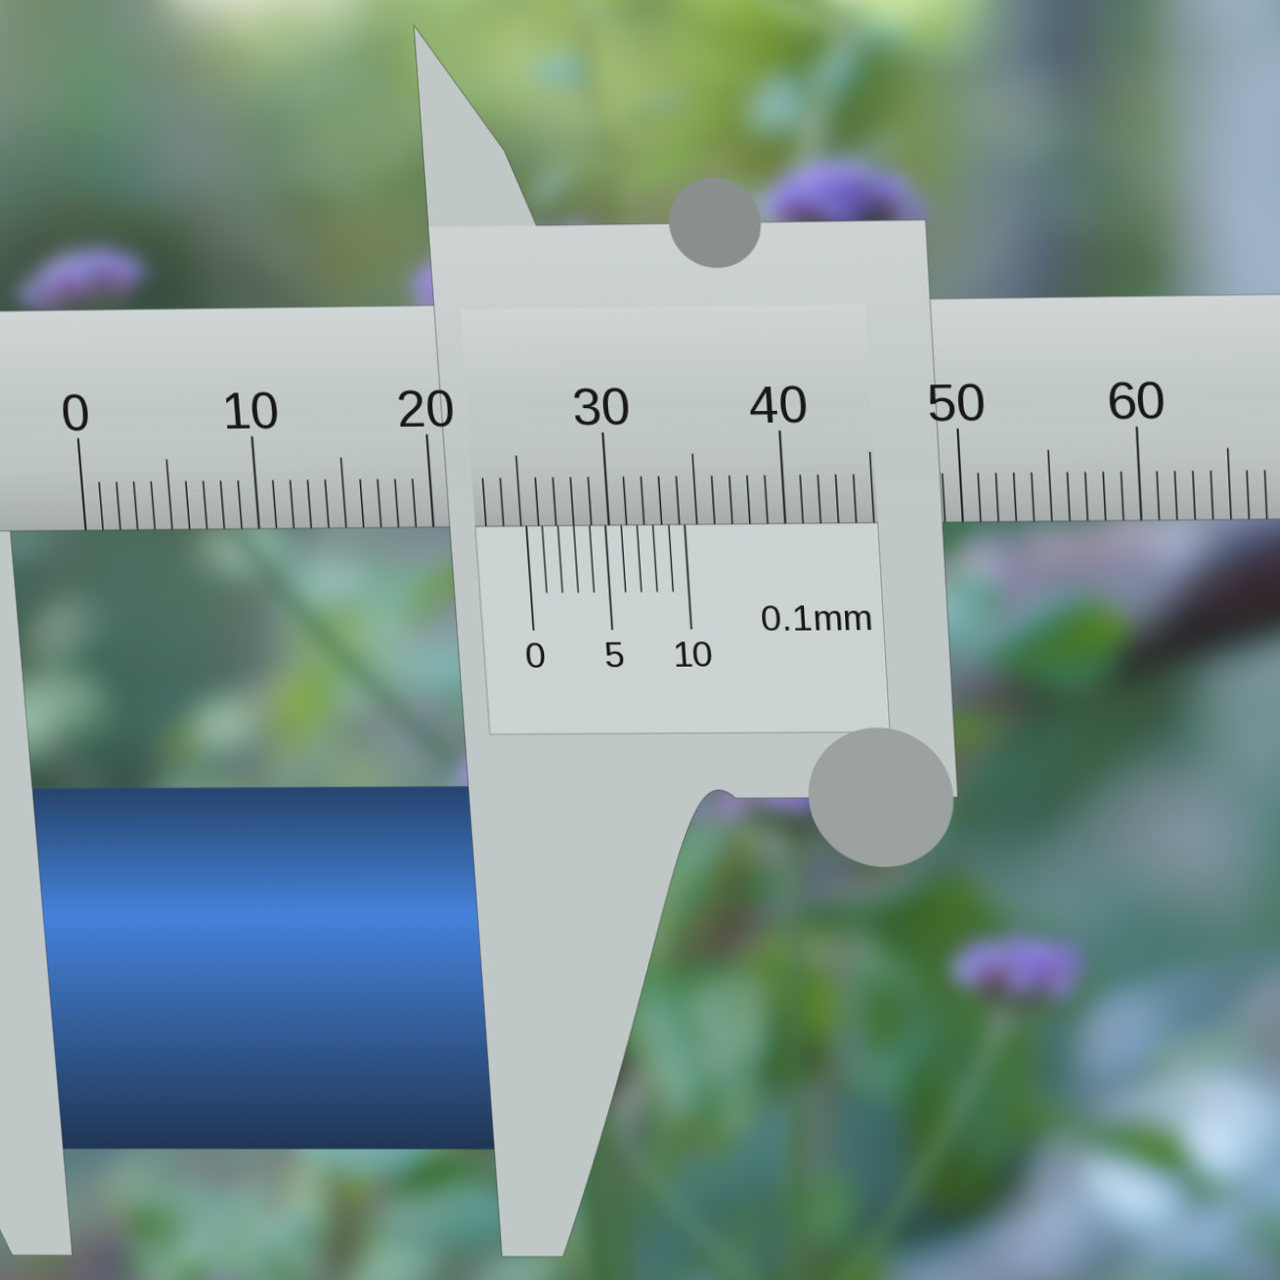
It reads mm 25.3
